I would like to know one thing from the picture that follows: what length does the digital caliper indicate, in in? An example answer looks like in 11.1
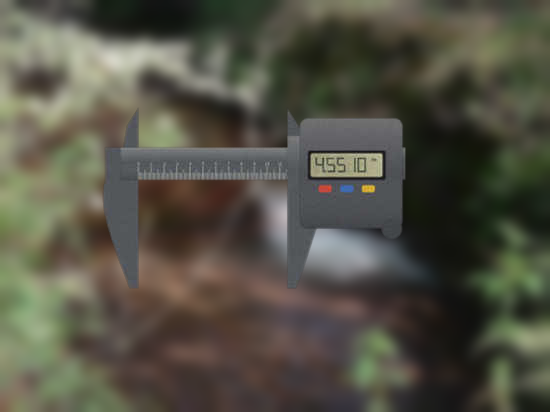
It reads in 4.5510
